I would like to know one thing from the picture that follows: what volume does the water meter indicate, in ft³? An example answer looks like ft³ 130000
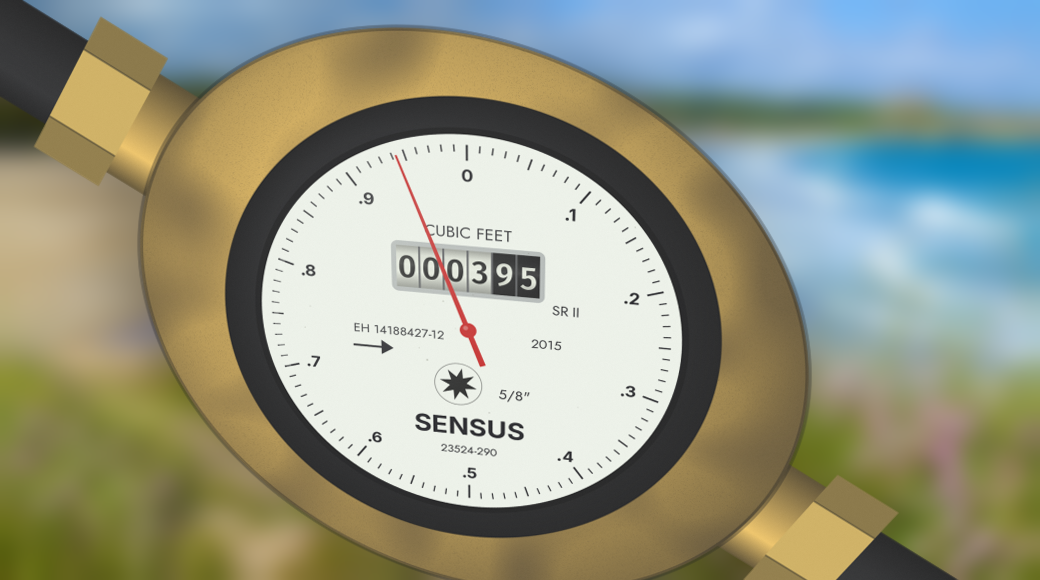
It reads ft³ 394.94
